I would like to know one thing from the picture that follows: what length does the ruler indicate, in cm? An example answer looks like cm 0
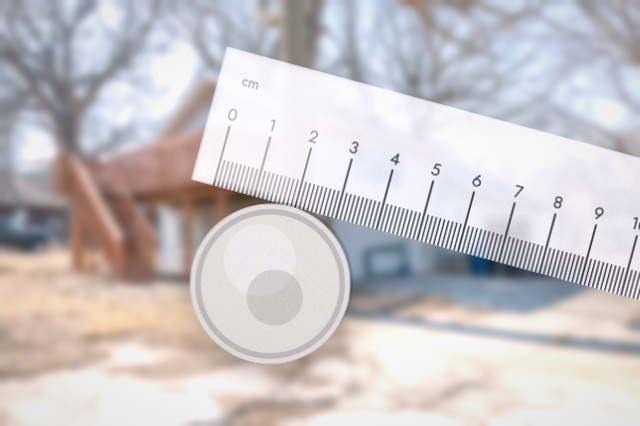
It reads cm 3.8
